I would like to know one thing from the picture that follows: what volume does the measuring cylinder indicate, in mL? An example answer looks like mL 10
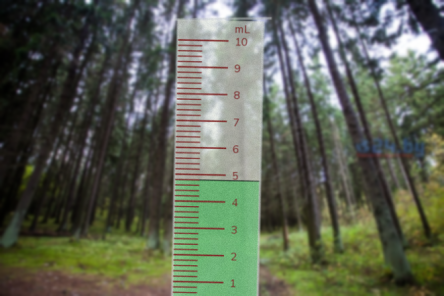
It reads mL 4.8
